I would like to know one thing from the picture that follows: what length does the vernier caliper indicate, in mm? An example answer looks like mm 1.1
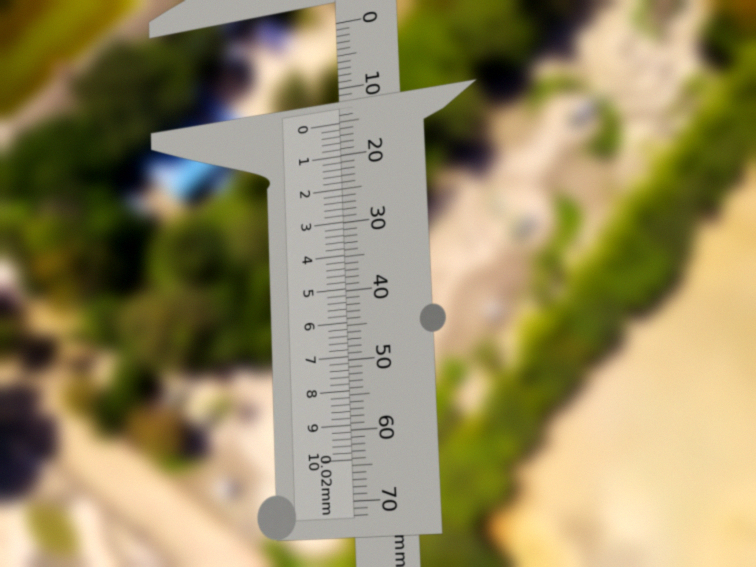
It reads mm 15.2
